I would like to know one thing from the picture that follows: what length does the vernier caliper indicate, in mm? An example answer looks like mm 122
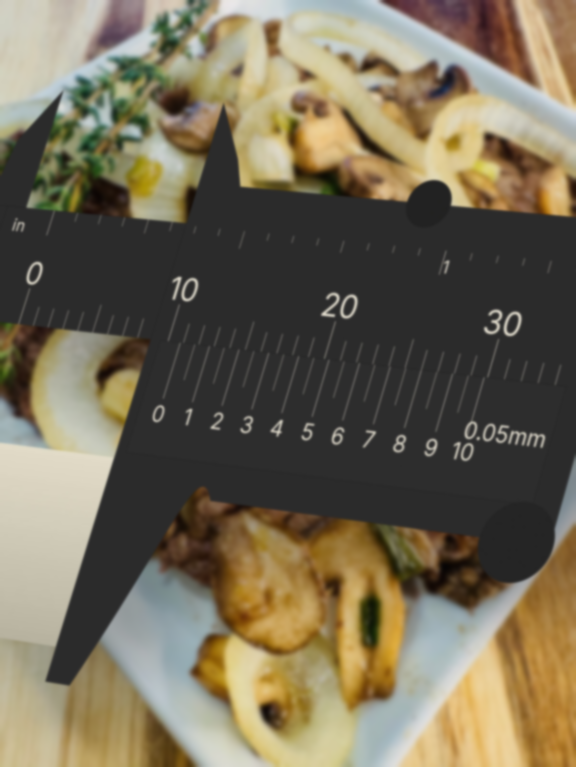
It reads mm 10.8
